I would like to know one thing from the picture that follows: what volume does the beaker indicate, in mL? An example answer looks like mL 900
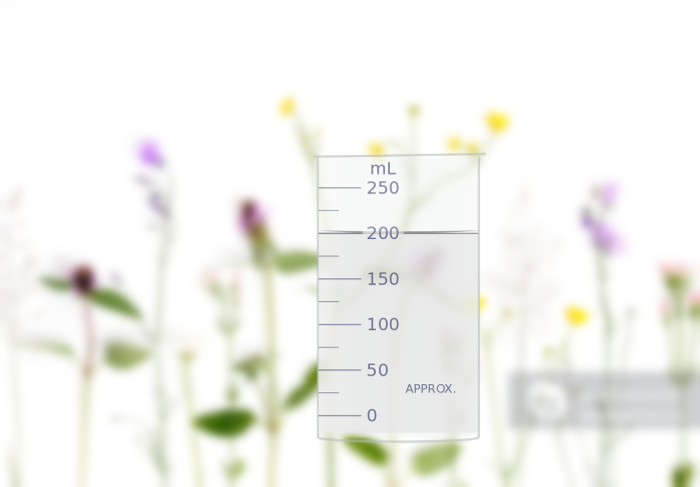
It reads mL 200
